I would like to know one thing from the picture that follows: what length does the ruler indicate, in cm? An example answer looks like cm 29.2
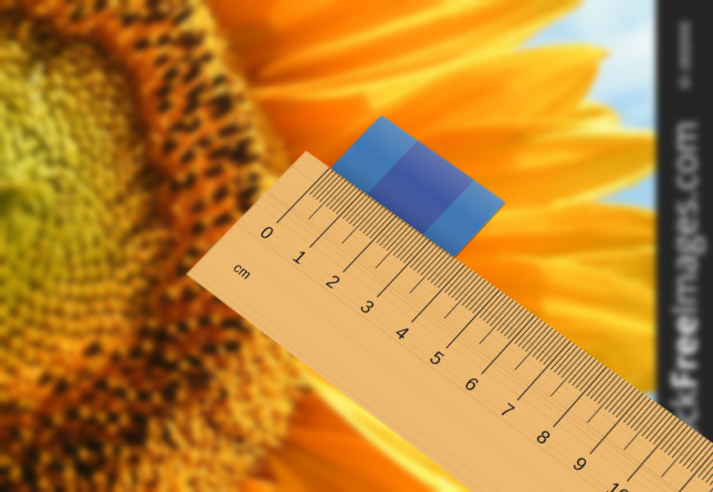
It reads cm 3.7
